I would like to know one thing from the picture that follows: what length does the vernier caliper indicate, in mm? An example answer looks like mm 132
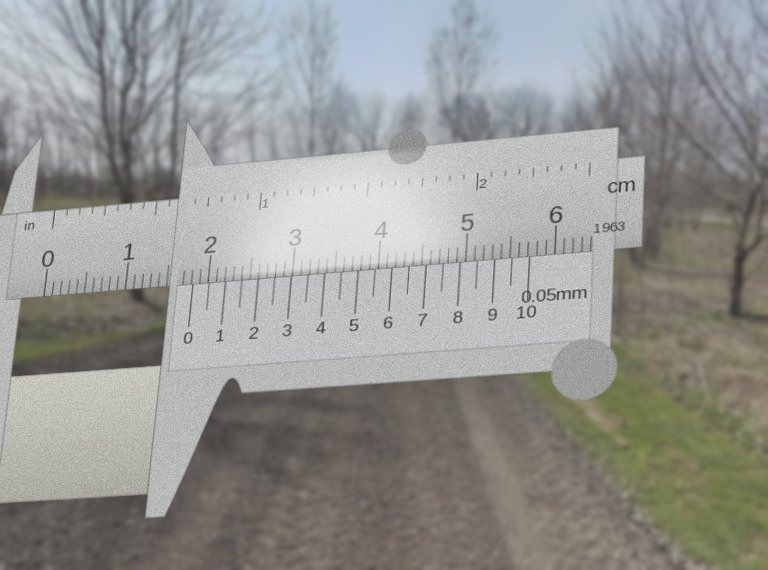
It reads mm 18.2
